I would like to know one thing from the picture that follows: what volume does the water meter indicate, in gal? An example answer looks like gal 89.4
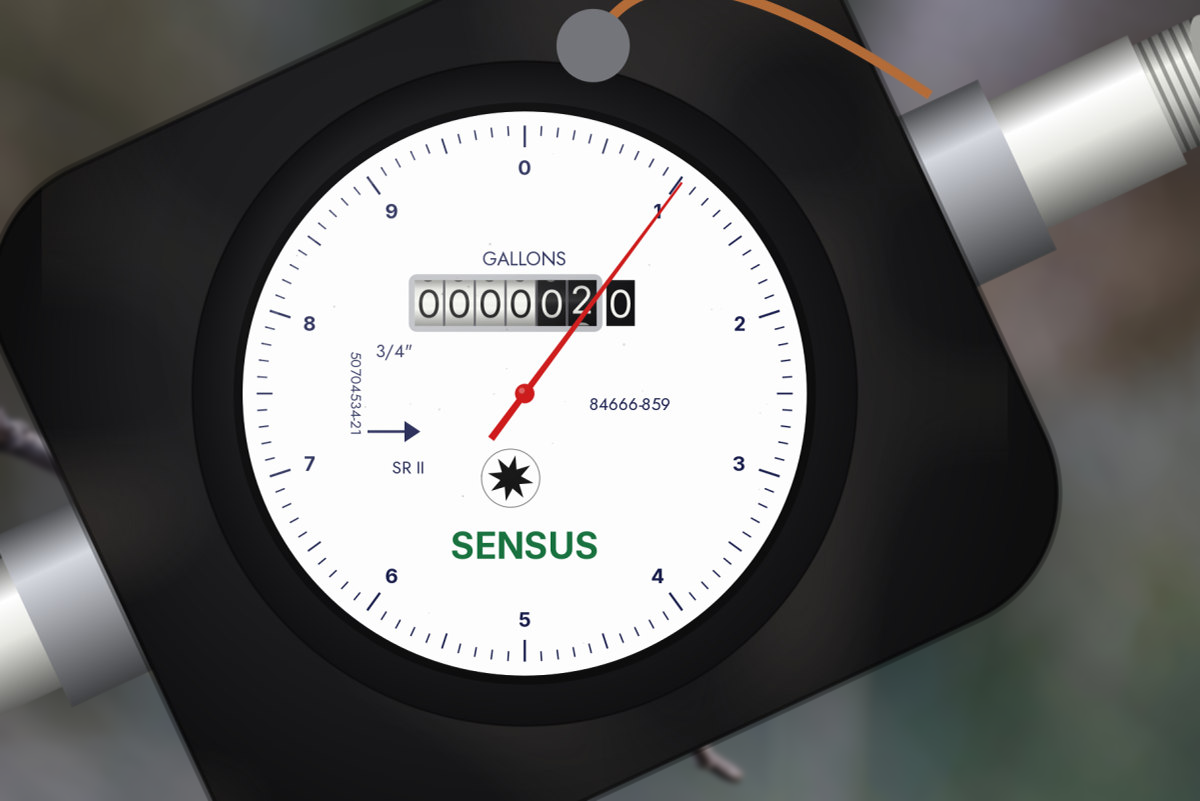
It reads gal 21.0
